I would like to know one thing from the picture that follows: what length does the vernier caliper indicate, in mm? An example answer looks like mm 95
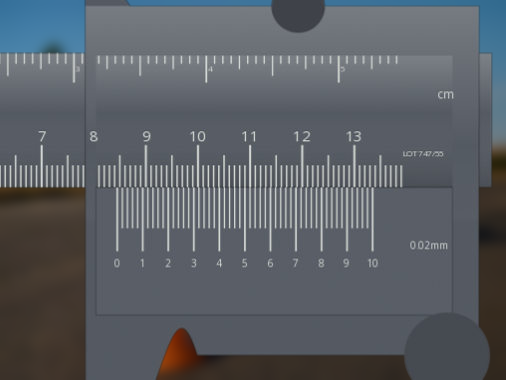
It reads mm 84.5
